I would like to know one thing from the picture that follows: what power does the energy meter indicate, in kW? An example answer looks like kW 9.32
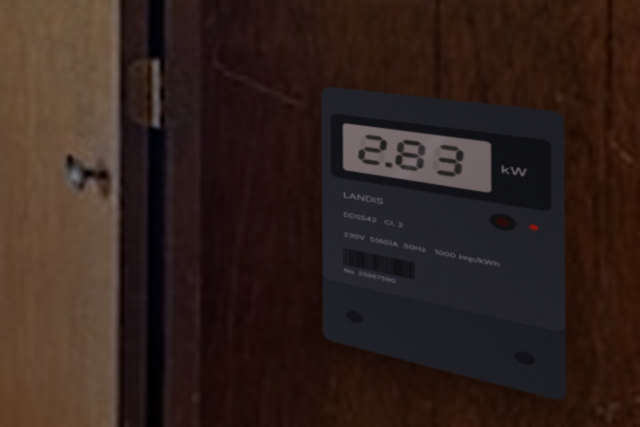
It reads kW 2.83
